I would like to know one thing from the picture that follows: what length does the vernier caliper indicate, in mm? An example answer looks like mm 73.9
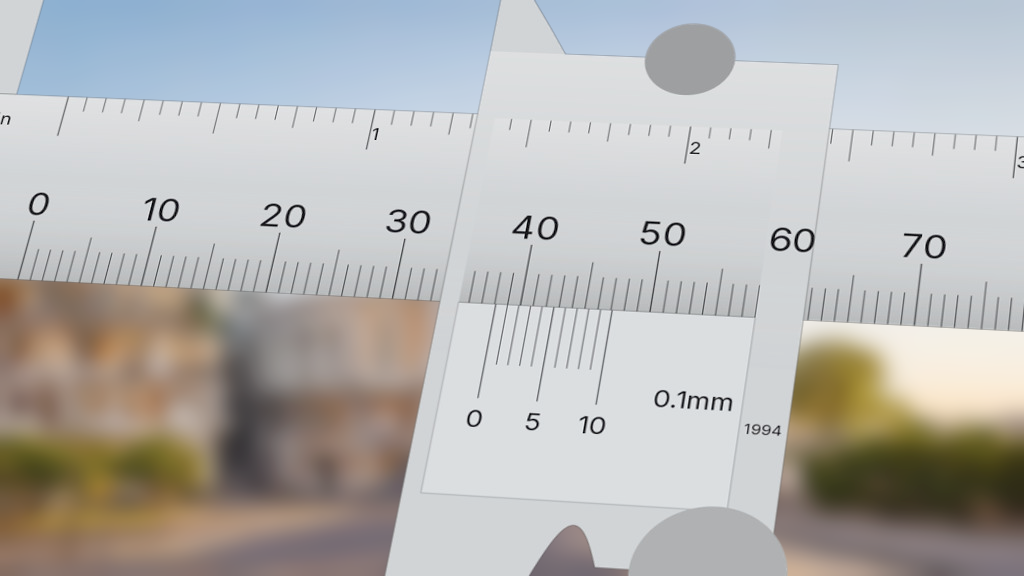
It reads mm 38.1
